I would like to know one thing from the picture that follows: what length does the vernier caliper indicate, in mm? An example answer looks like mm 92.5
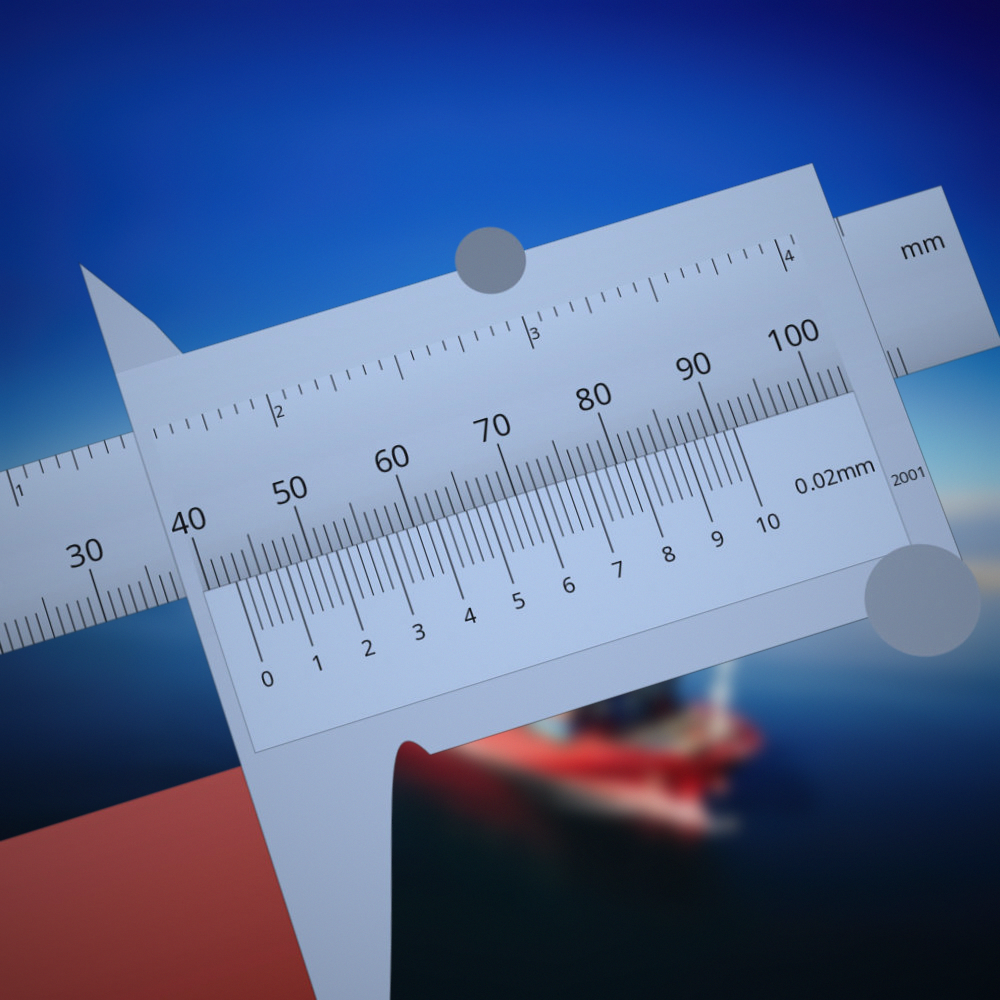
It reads mm 42.6
